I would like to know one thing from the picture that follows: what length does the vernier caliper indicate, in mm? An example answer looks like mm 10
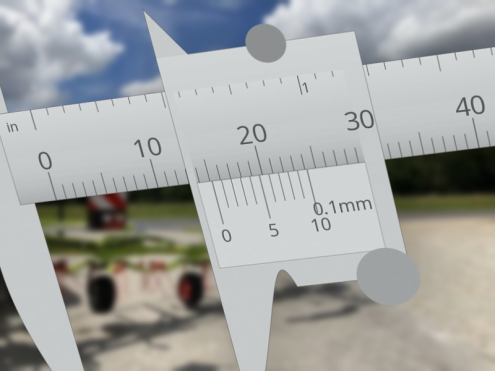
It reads mm 15.2
